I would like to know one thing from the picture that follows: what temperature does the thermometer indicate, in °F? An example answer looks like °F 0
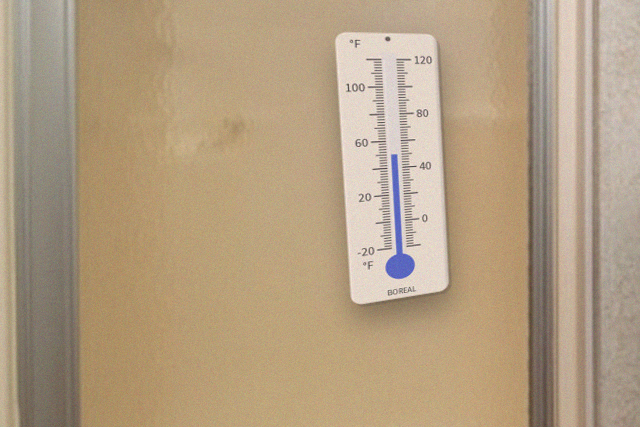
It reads °F 50
